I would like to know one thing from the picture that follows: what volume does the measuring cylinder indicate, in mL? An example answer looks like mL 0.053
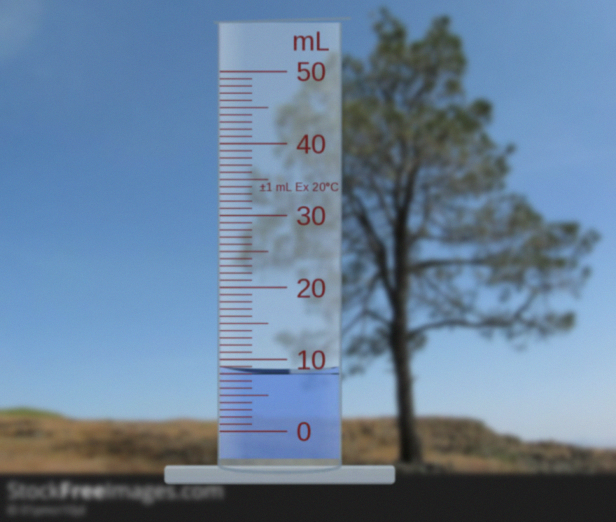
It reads mL 8
